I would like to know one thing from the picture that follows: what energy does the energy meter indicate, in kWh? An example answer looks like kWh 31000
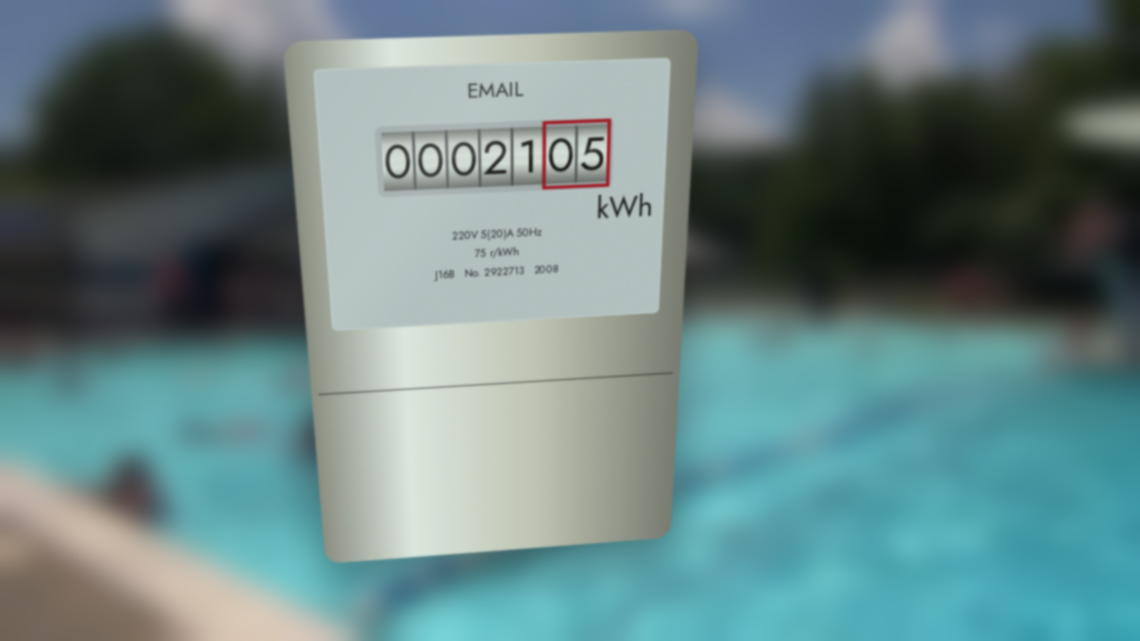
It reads kWh 21.05
